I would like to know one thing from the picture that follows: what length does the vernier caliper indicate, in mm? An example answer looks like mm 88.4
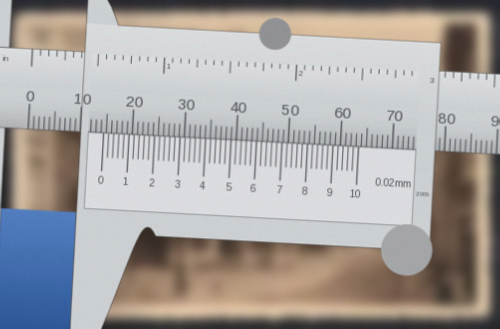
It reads mm 14.5
